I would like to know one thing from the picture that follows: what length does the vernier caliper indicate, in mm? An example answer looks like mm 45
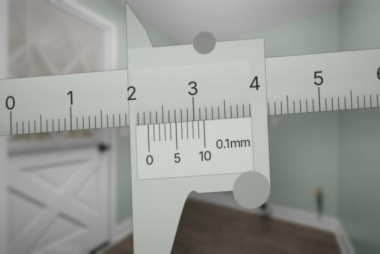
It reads mm 22.6
